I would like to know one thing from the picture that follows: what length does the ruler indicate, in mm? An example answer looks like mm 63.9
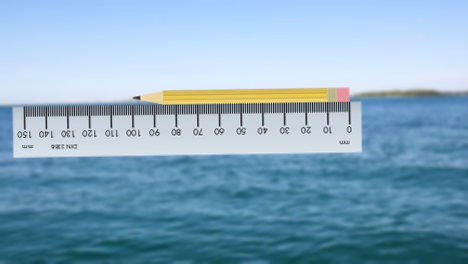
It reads mm 100
